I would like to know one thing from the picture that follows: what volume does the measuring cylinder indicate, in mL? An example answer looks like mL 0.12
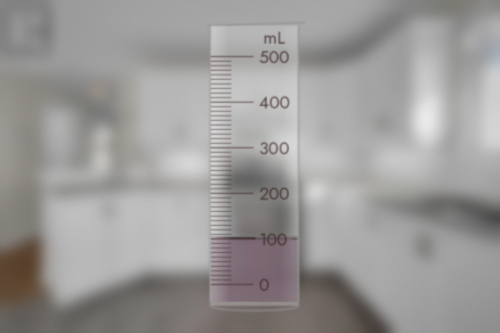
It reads mL 100
